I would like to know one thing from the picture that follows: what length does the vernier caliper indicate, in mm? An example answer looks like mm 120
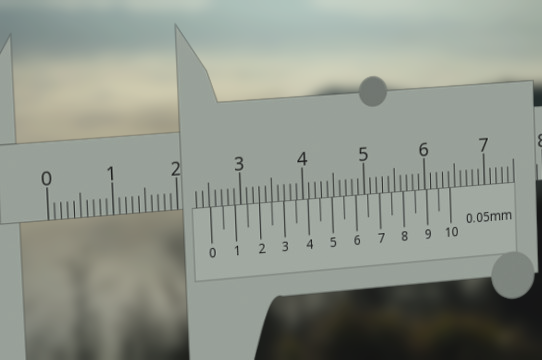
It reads mm 25.2
